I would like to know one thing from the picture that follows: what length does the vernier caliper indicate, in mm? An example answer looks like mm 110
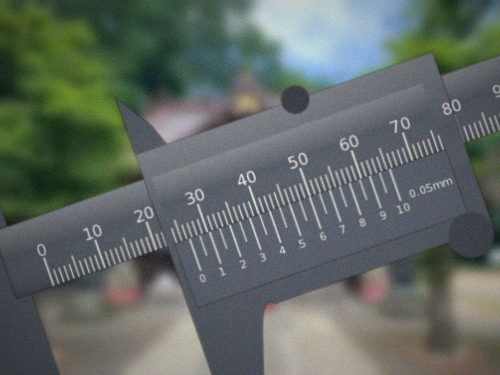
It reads mm 26.5
